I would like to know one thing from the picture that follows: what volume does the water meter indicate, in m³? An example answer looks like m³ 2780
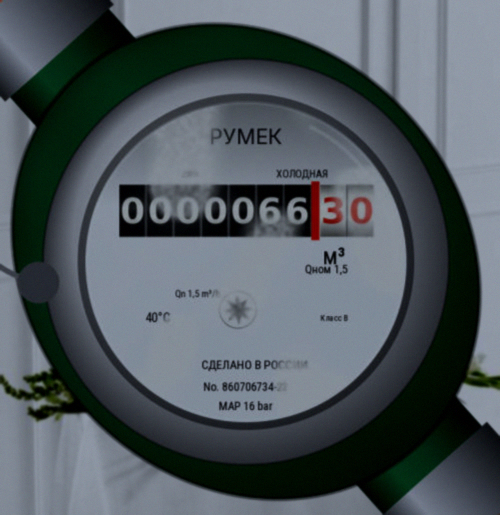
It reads m³ 66.30
